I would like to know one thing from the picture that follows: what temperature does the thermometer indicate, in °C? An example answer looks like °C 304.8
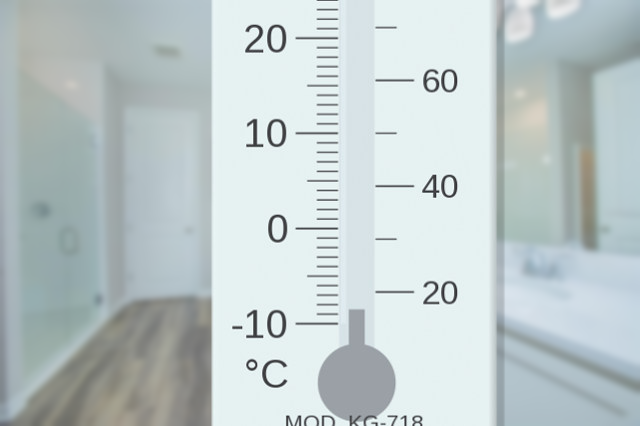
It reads °C -8.5
